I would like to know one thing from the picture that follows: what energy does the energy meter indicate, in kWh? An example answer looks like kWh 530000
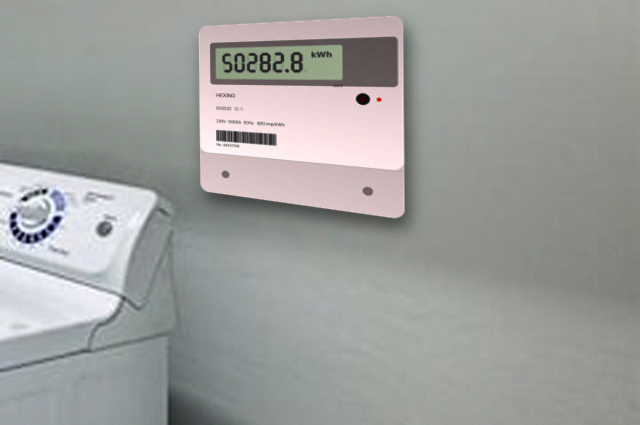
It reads kWh 50282.8
